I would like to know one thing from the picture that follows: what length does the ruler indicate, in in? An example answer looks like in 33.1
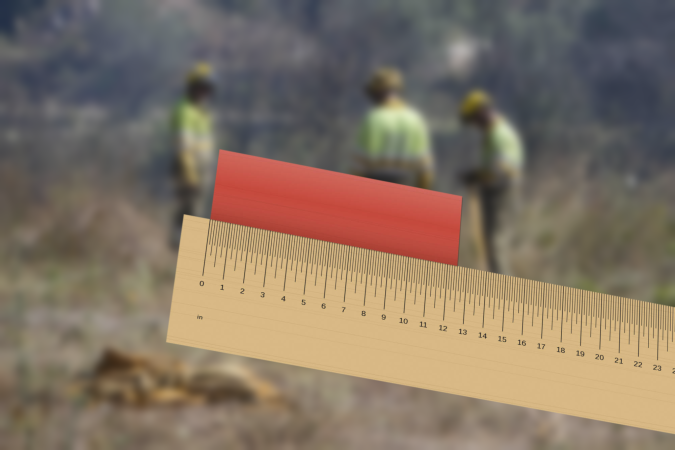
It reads in 12.5
